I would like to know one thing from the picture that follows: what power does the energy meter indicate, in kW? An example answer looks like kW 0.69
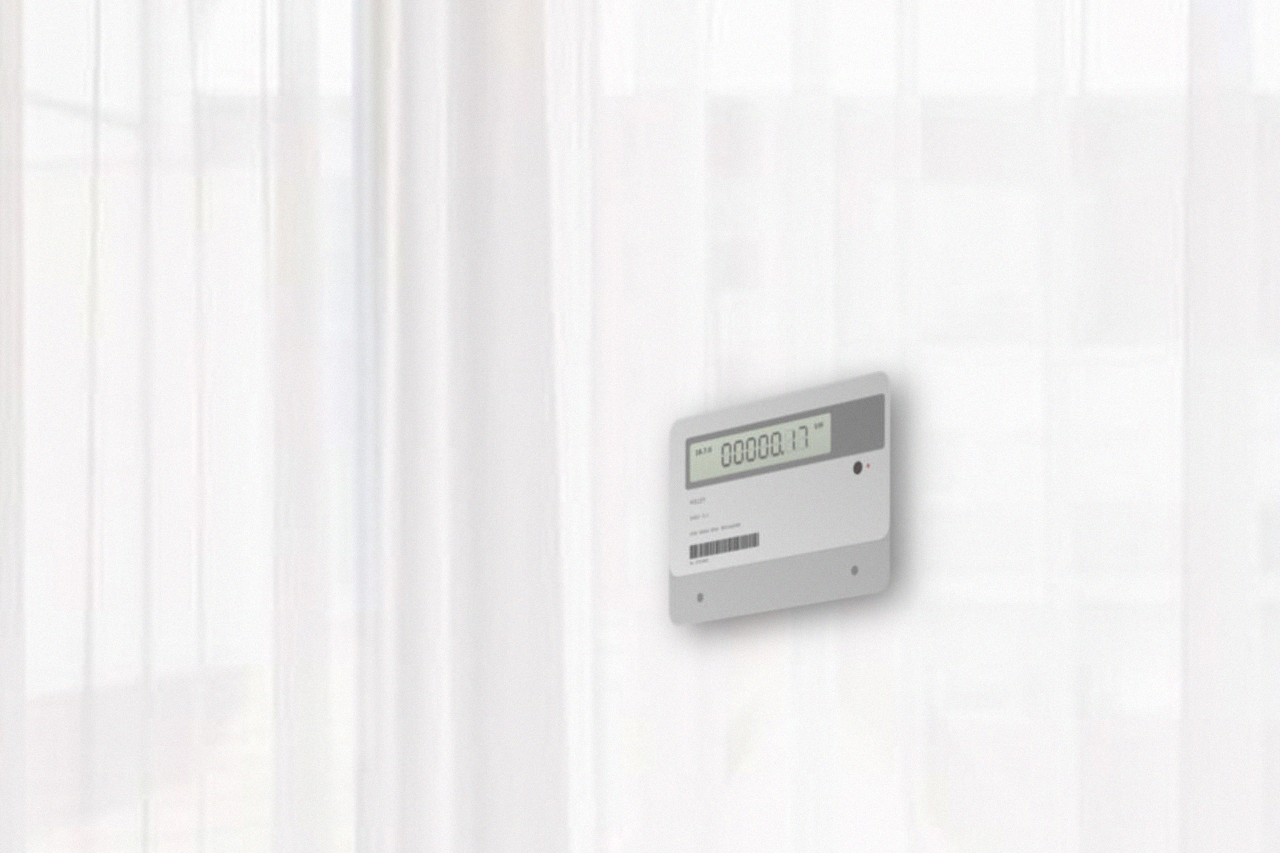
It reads kW 0.17
